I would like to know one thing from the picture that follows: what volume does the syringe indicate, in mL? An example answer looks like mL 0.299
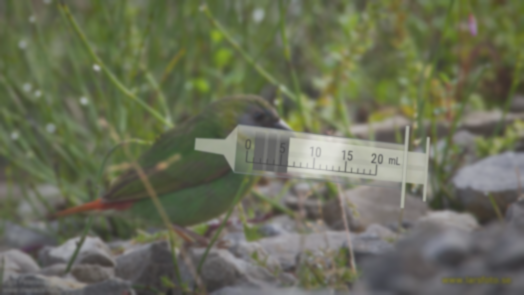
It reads mL 1
